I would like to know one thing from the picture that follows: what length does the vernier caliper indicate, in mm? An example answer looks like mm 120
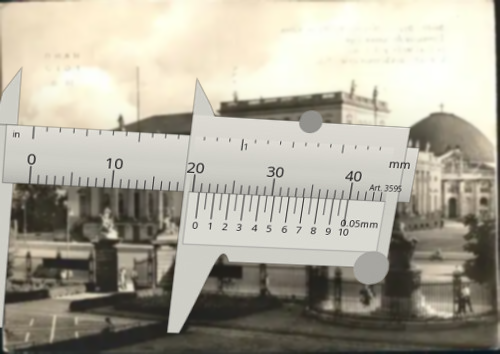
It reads mm 20.8
